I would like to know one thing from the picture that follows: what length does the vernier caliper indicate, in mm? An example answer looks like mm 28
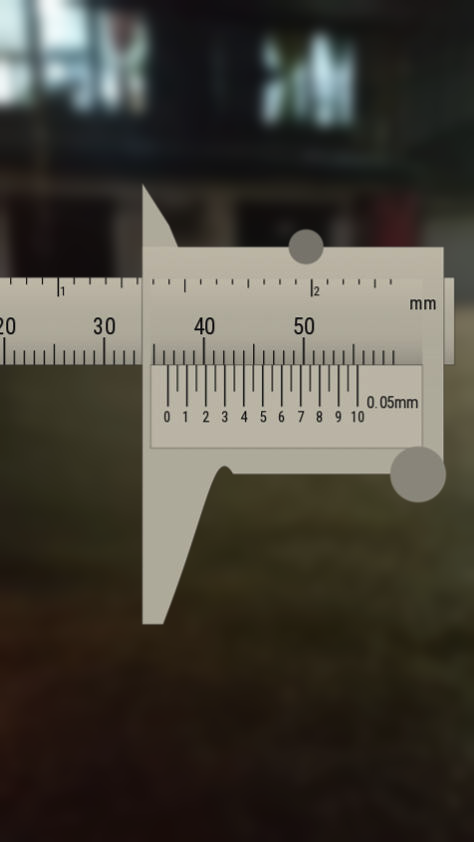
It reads mm 36.4
